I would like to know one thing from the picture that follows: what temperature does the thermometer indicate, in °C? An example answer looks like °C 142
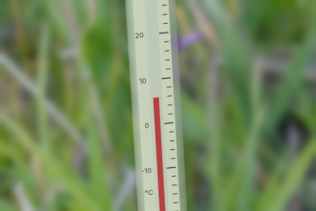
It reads °C 6
